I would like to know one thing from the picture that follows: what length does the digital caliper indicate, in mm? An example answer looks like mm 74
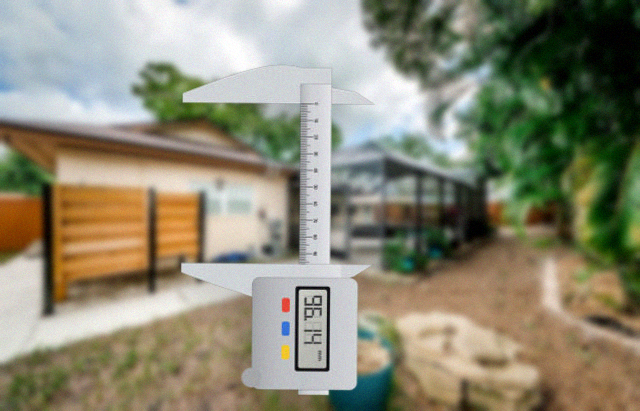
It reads mm 96.14
